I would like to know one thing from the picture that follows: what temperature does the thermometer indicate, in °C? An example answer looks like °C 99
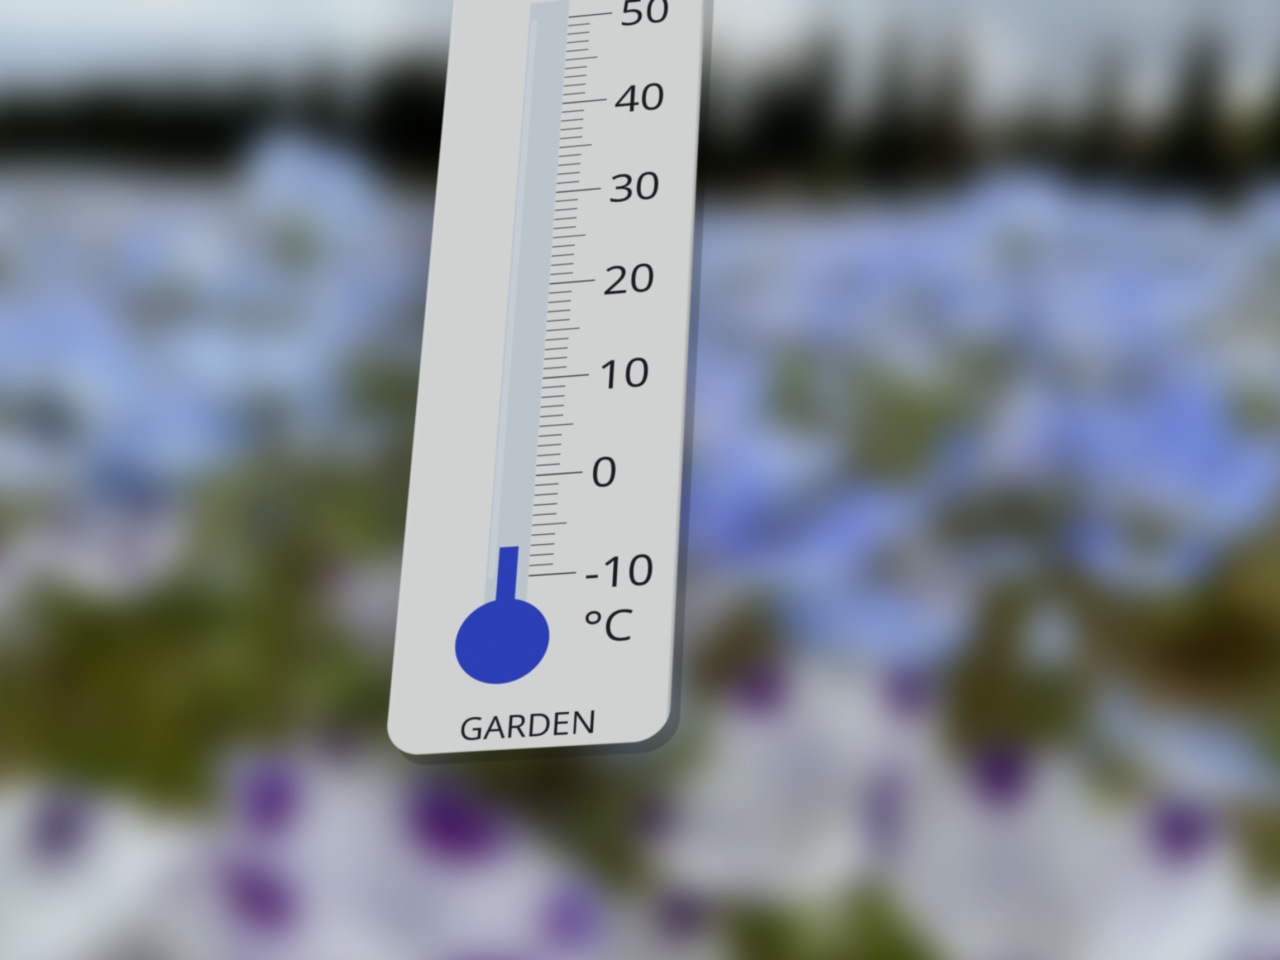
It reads °C -7
